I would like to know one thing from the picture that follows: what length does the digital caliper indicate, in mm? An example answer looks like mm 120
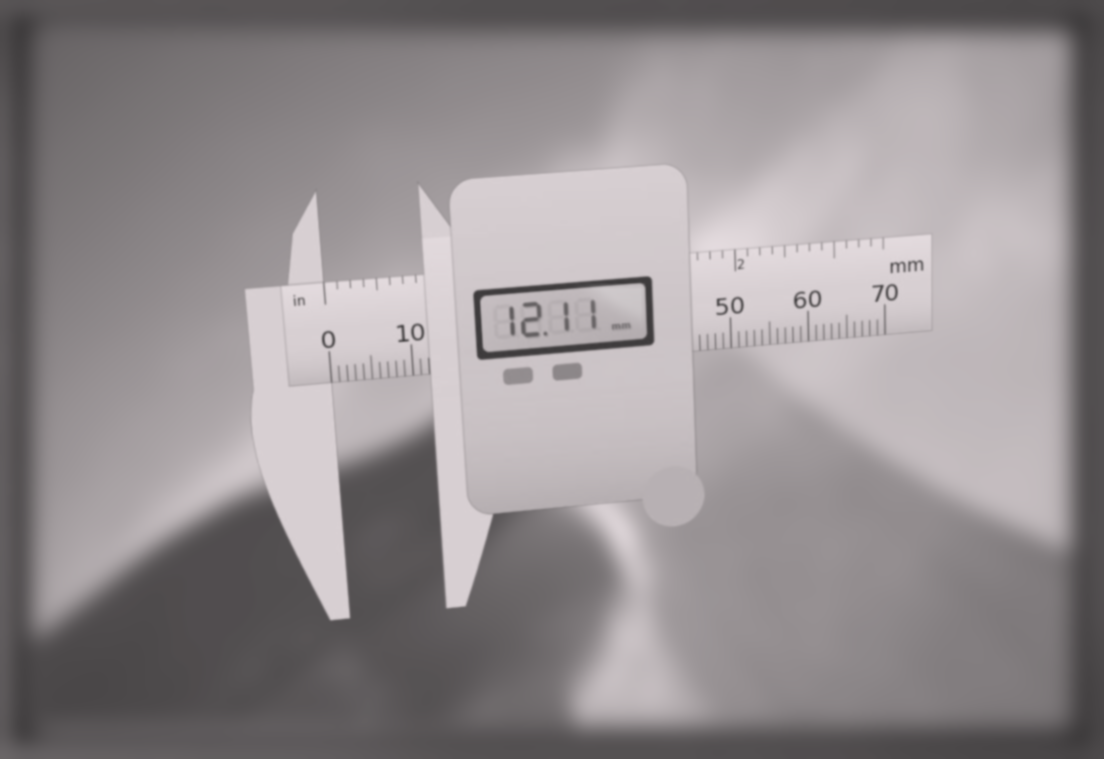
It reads mm 12.11
